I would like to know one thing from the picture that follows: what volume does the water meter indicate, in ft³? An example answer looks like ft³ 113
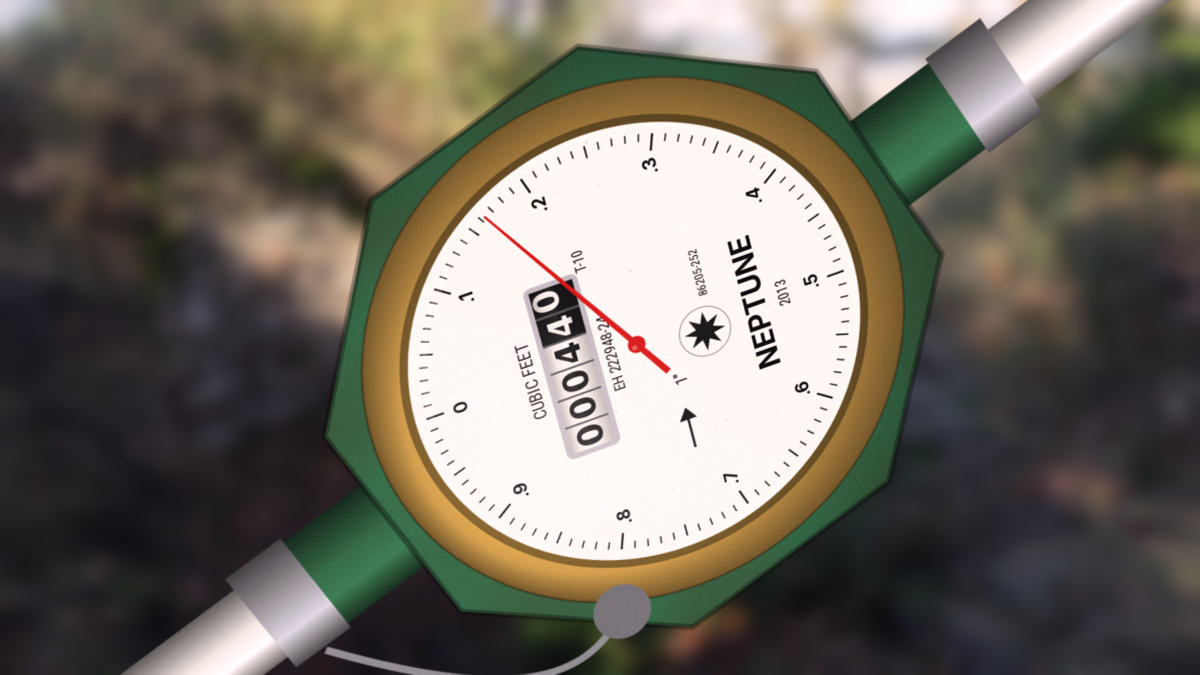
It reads ft³ 440.16
